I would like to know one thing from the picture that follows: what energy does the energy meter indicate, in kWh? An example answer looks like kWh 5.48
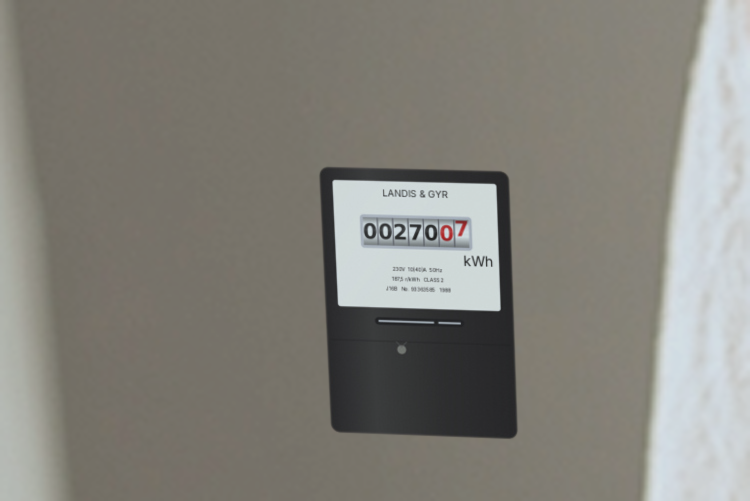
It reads kWh 270.07
